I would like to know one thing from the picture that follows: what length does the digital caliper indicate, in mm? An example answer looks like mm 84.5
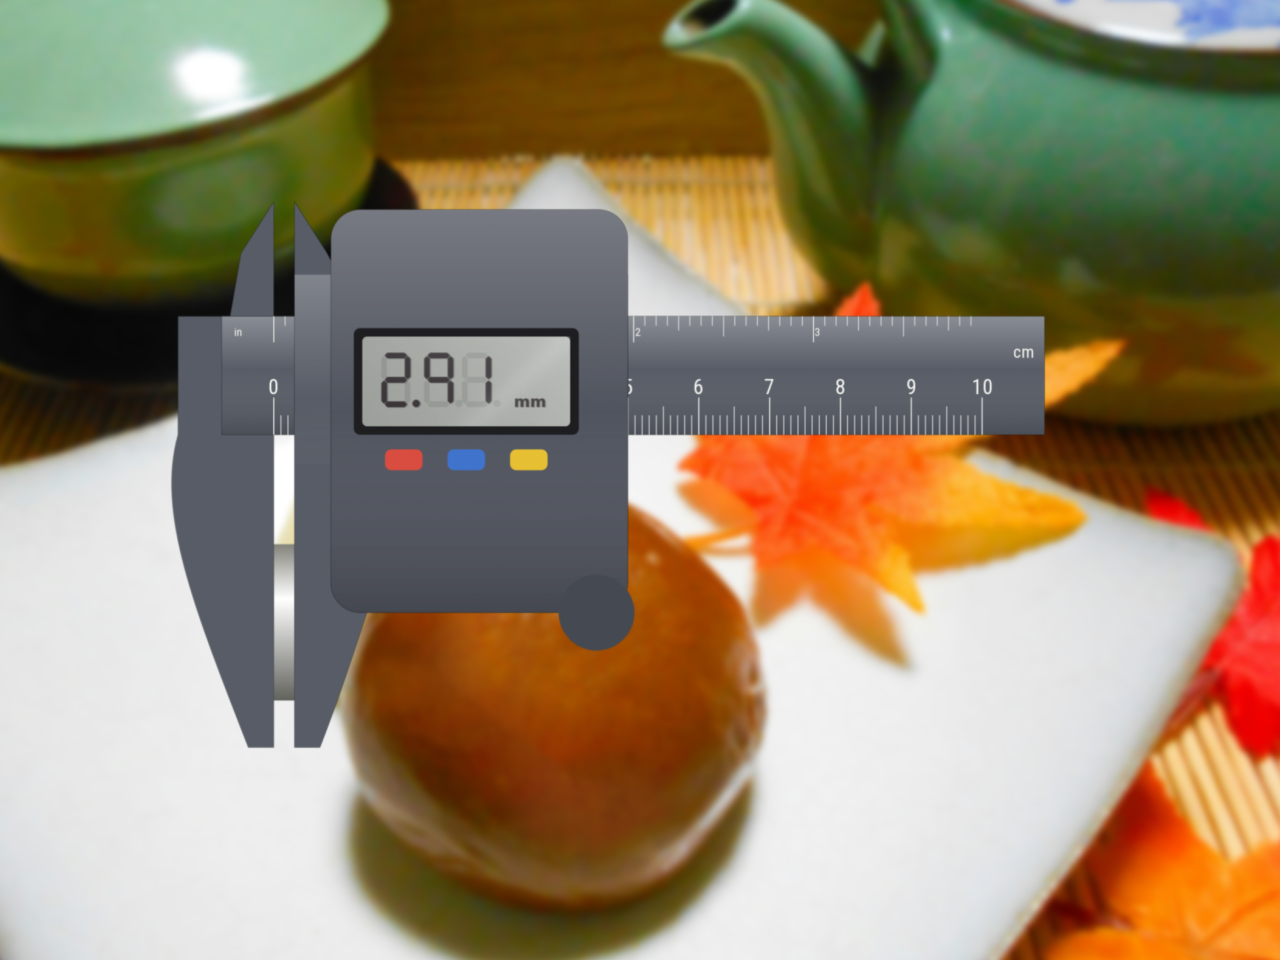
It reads mm 2.91
